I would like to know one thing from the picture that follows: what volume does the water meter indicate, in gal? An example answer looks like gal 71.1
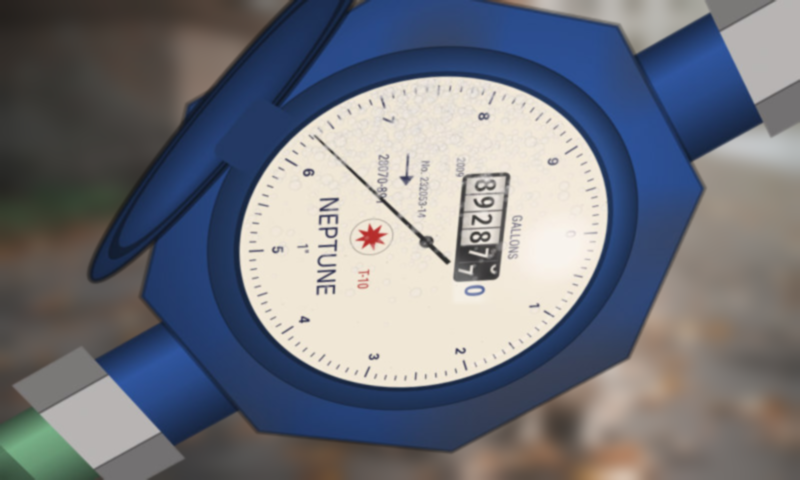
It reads gal 8928766.3
